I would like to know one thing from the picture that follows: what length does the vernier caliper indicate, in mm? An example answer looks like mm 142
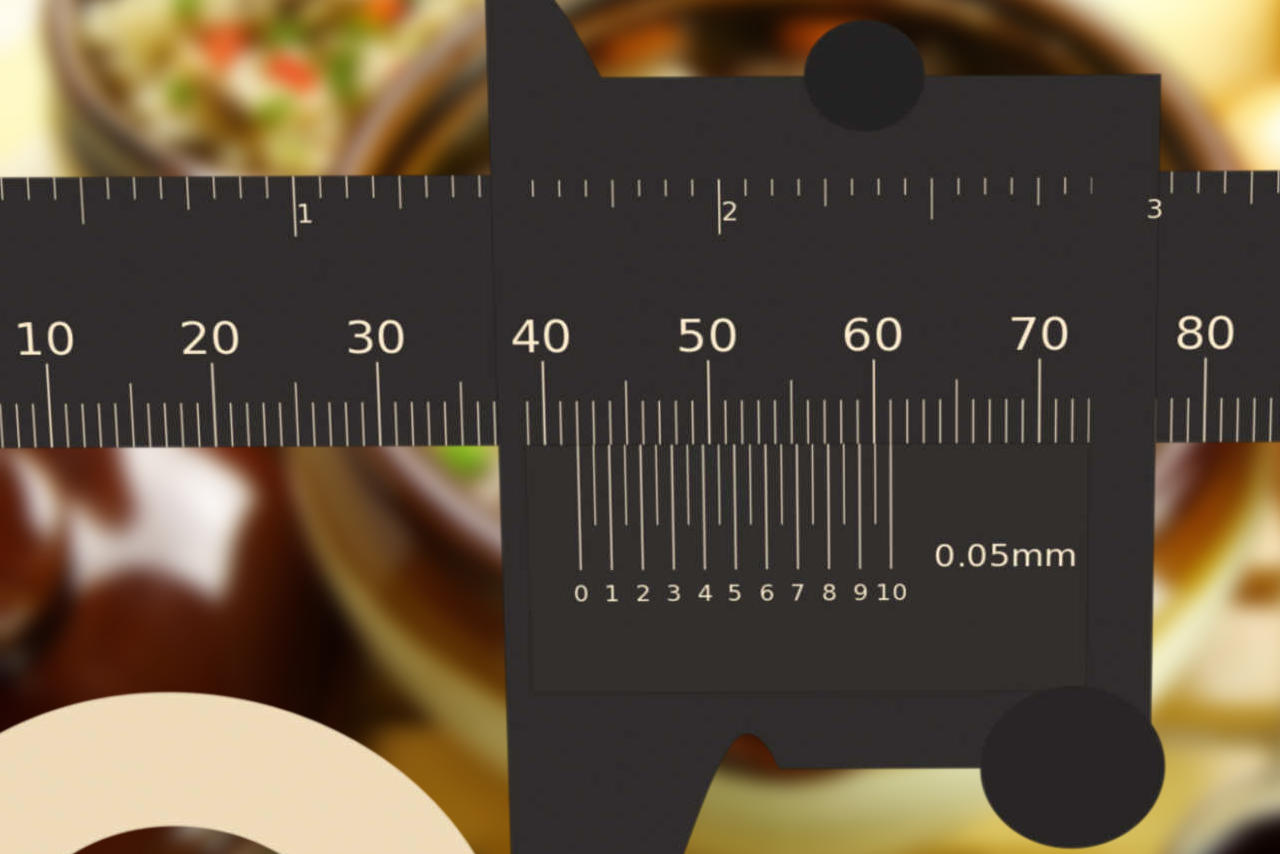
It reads mm 42.0
